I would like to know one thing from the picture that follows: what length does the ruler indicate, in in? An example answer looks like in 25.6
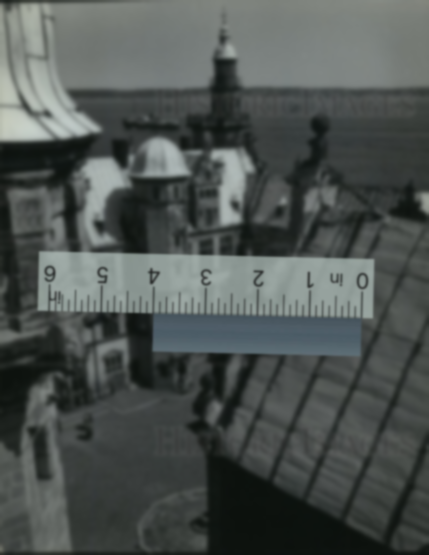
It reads in 4
